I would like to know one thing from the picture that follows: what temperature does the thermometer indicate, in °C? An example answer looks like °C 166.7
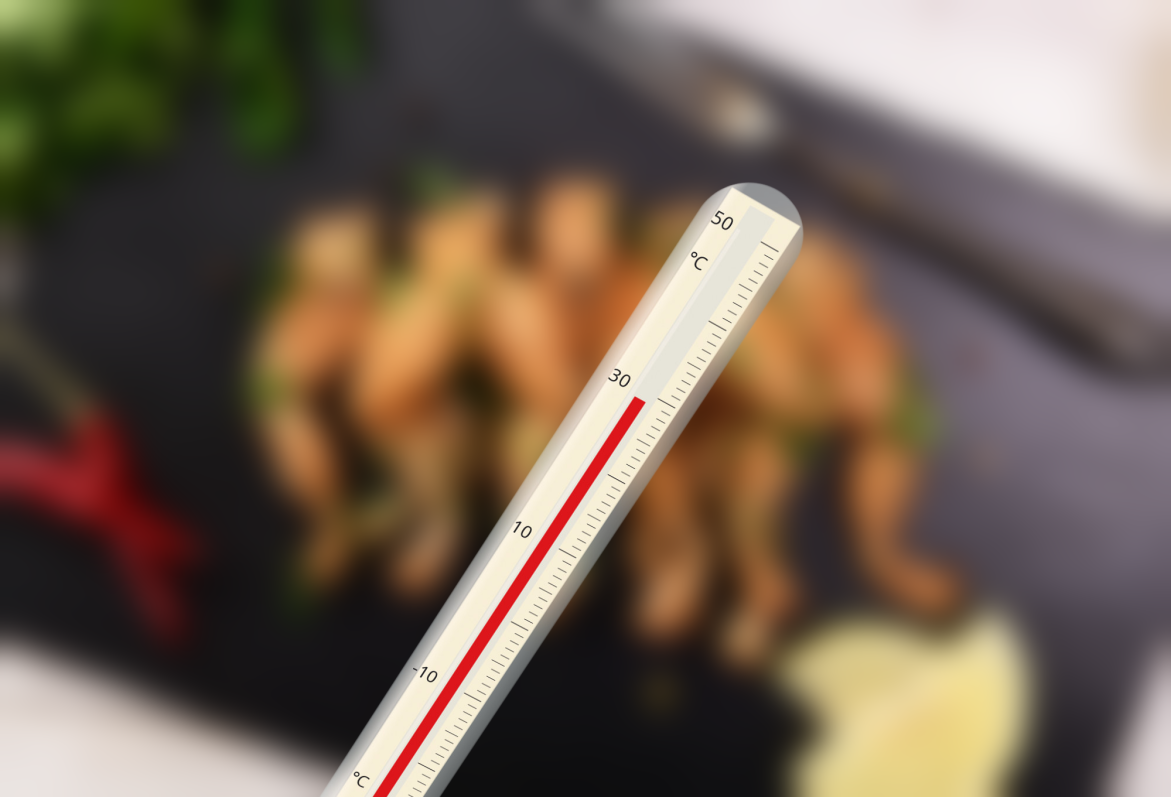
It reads °C 29
